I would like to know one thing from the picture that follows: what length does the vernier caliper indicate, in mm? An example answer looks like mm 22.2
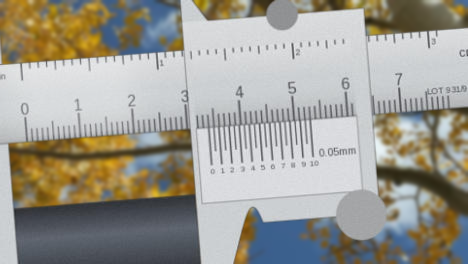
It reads mm 34.0
